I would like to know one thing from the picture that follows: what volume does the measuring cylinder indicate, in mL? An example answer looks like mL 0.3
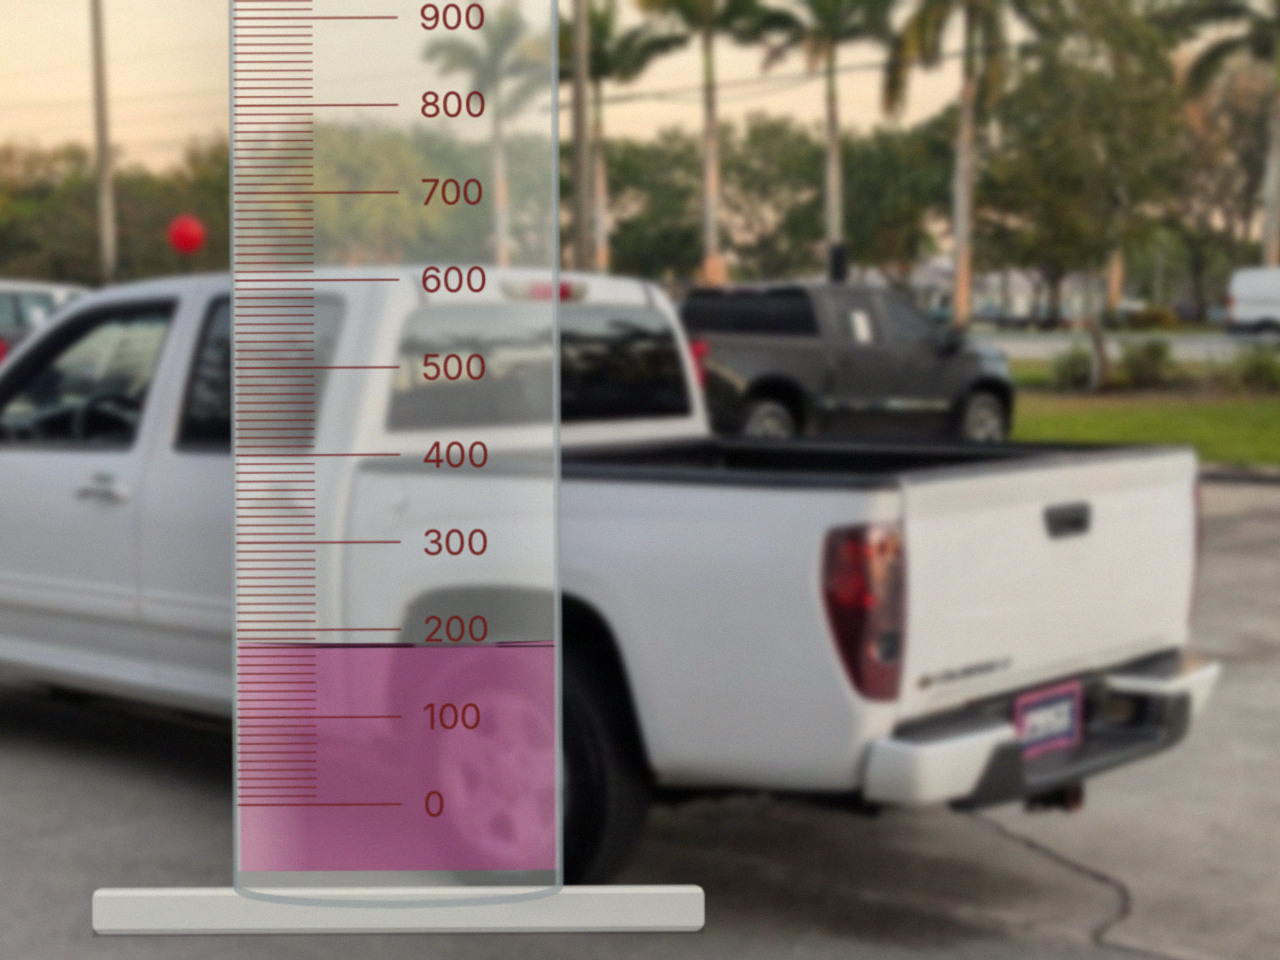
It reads mL 180
